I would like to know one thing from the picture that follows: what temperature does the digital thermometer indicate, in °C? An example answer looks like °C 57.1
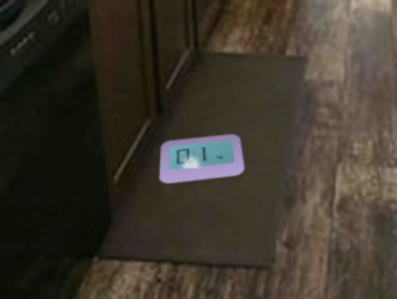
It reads °C 0.1
